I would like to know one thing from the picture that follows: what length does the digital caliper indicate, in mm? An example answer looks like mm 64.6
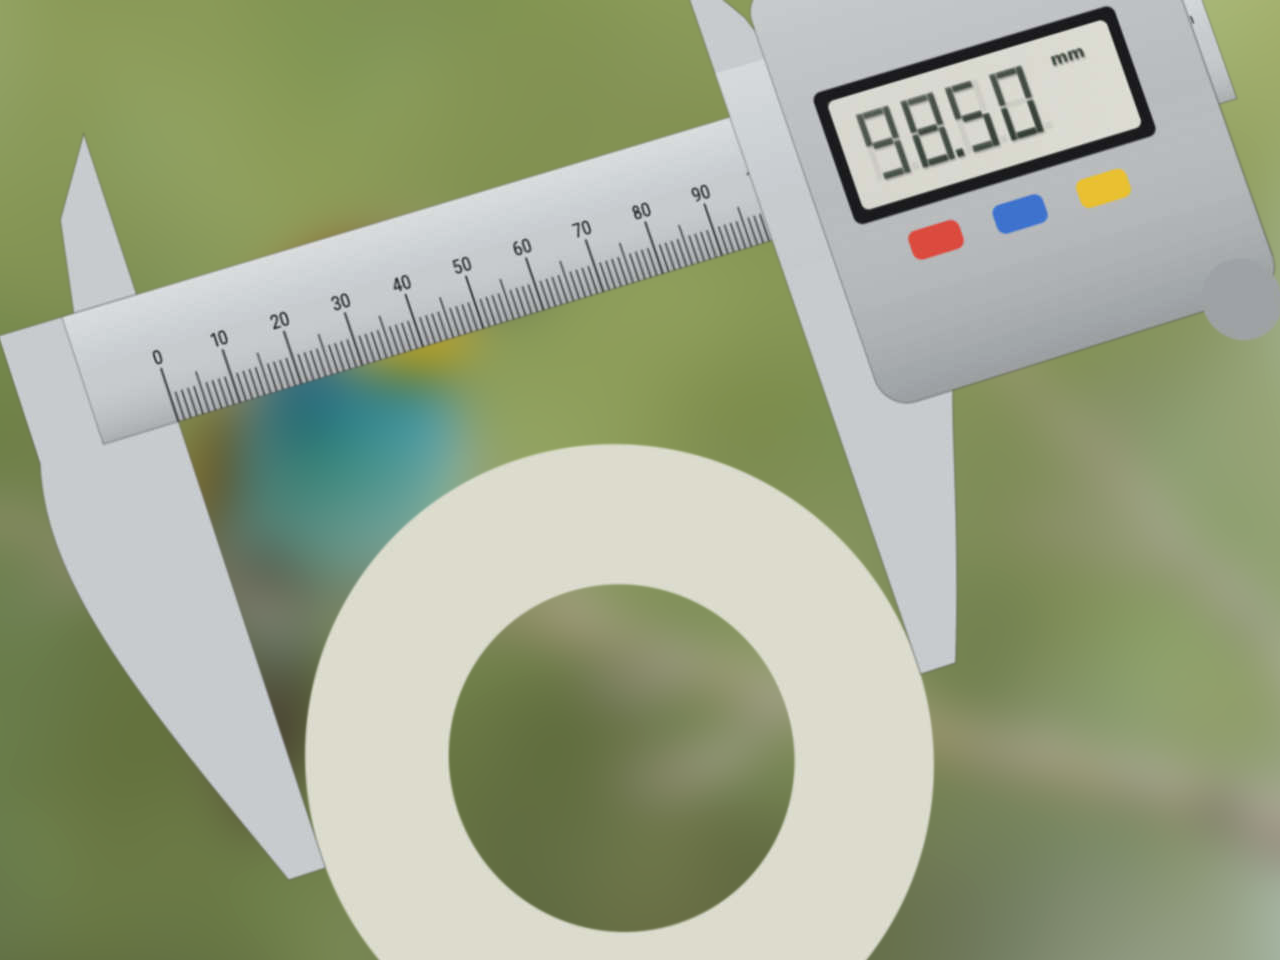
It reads mm 98.50
